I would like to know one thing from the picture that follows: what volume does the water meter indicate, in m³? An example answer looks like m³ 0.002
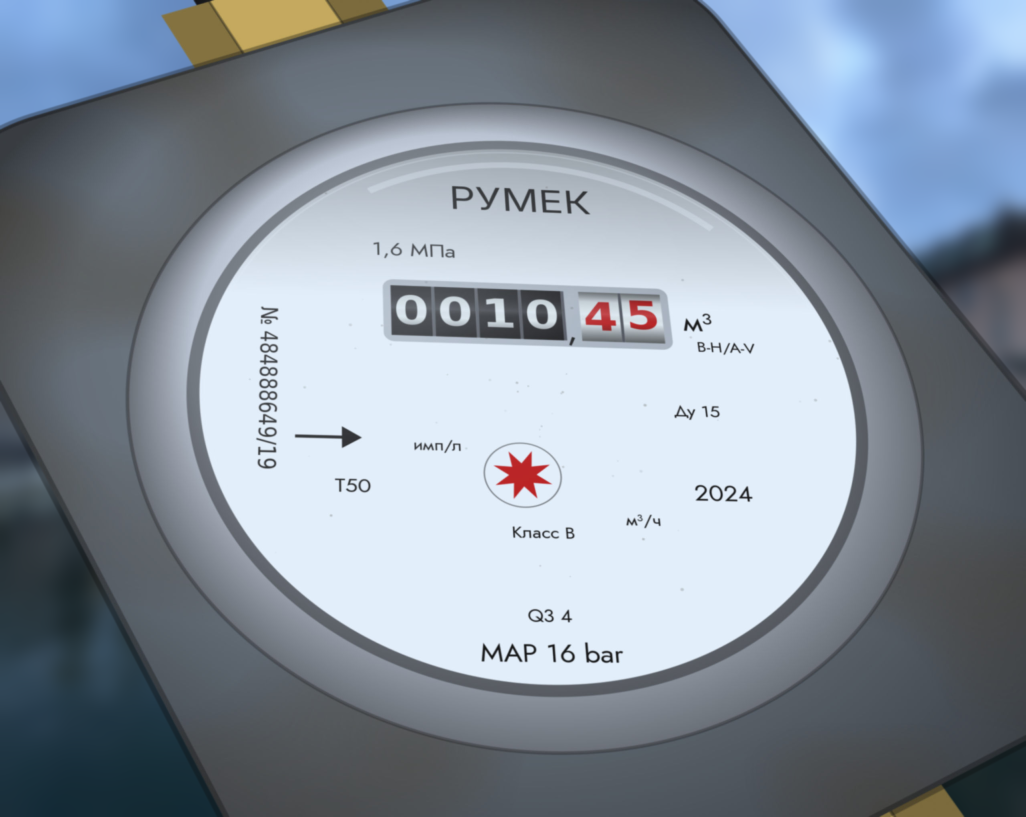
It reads m³ 10.45
